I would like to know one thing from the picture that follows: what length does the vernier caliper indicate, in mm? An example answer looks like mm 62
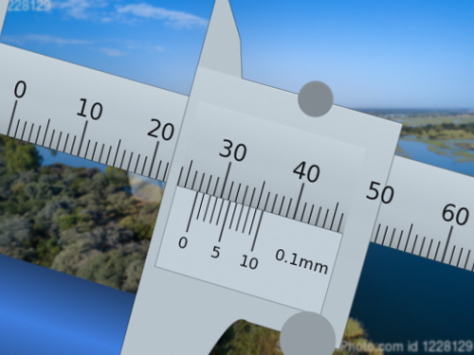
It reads mm 26.8
